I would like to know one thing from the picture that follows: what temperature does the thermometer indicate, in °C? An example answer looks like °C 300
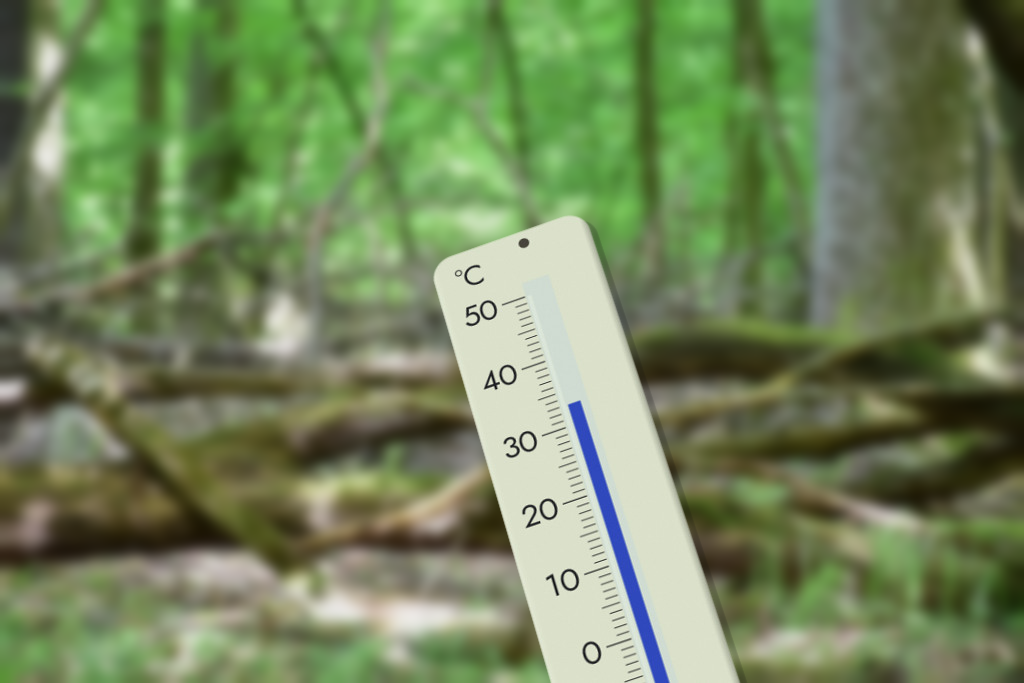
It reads °C 33
